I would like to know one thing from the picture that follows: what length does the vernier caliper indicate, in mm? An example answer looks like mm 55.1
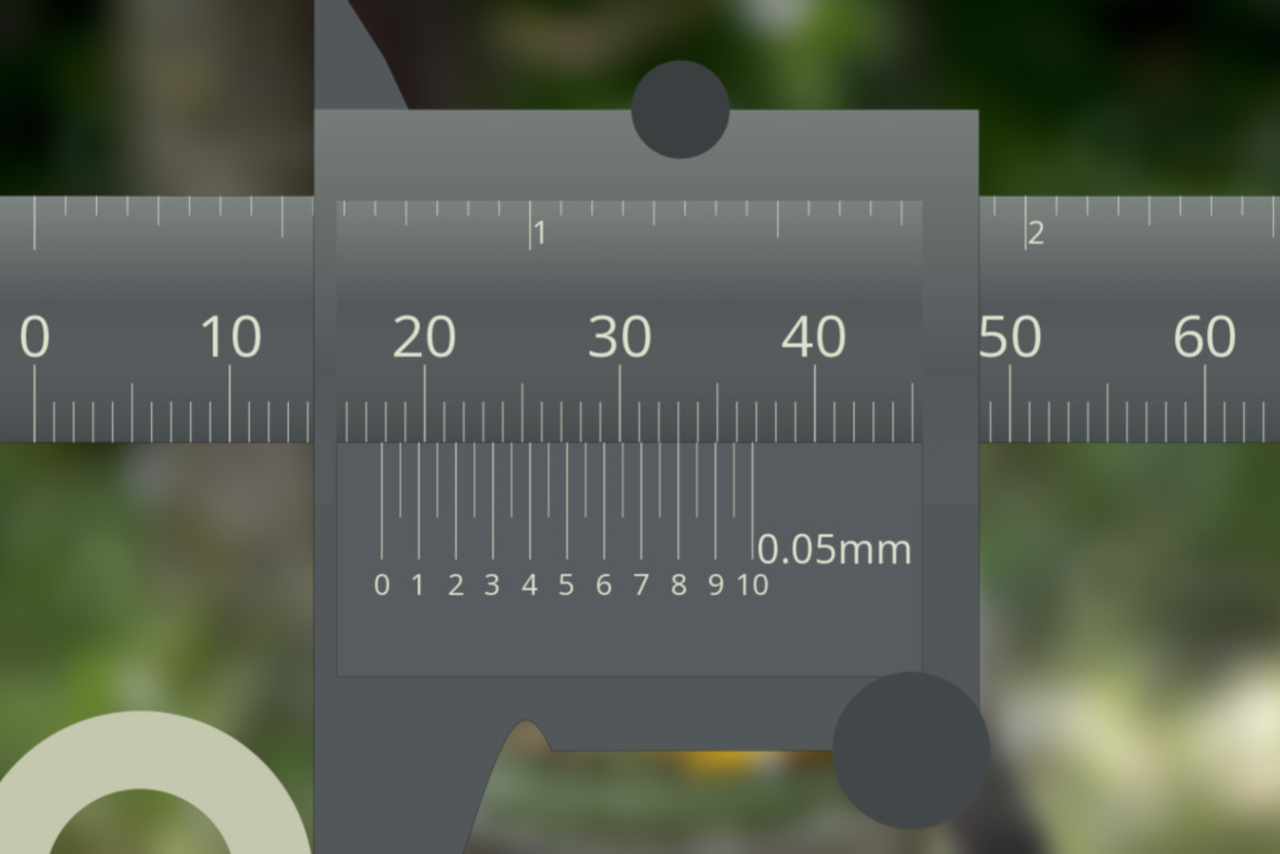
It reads mm 17.8
